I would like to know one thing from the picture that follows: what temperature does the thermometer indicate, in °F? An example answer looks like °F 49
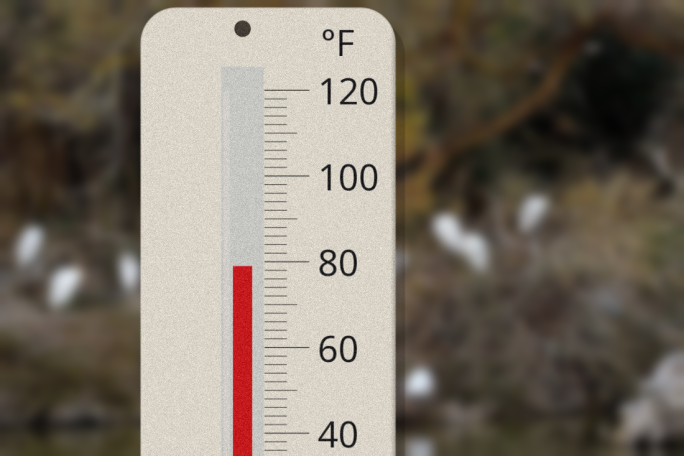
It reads °F 79
